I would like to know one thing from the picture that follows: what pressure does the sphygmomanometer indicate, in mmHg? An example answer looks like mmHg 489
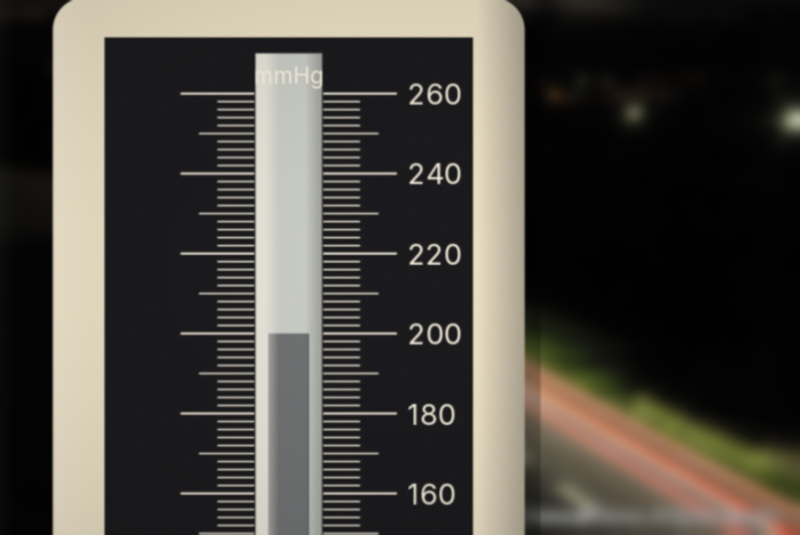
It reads mmHg 200
